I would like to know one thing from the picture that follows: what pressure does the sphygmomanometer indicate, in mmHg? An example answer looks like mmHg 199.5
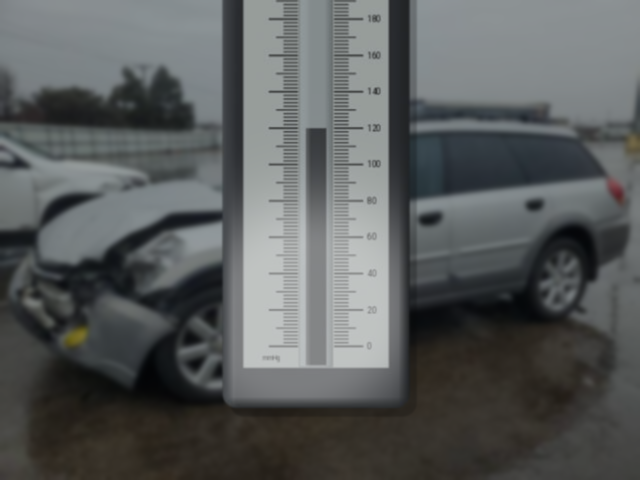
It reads mmHg 120
